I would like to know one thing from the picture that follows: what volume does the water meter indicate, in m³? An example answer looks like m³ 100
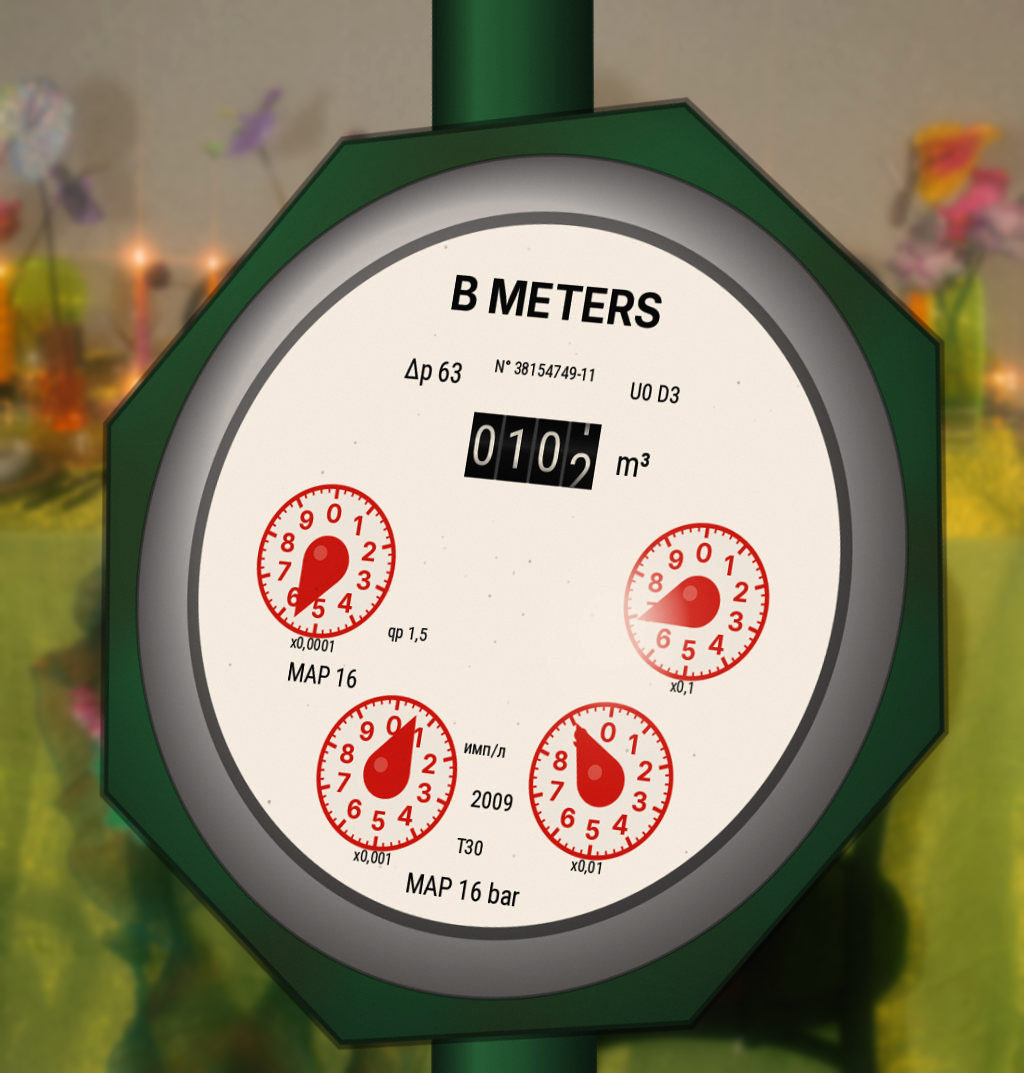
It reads m³ 101.6905
